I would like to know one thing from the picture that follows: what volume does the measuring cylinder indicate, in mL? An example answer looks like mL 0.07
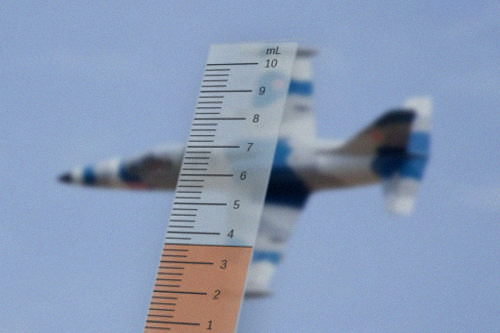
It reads mL 3.6
